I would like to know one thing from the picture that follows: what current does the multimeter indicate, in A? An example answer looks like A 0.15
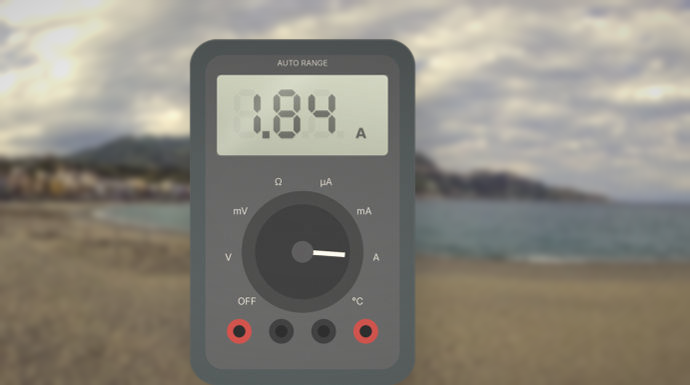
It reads A 1.84
